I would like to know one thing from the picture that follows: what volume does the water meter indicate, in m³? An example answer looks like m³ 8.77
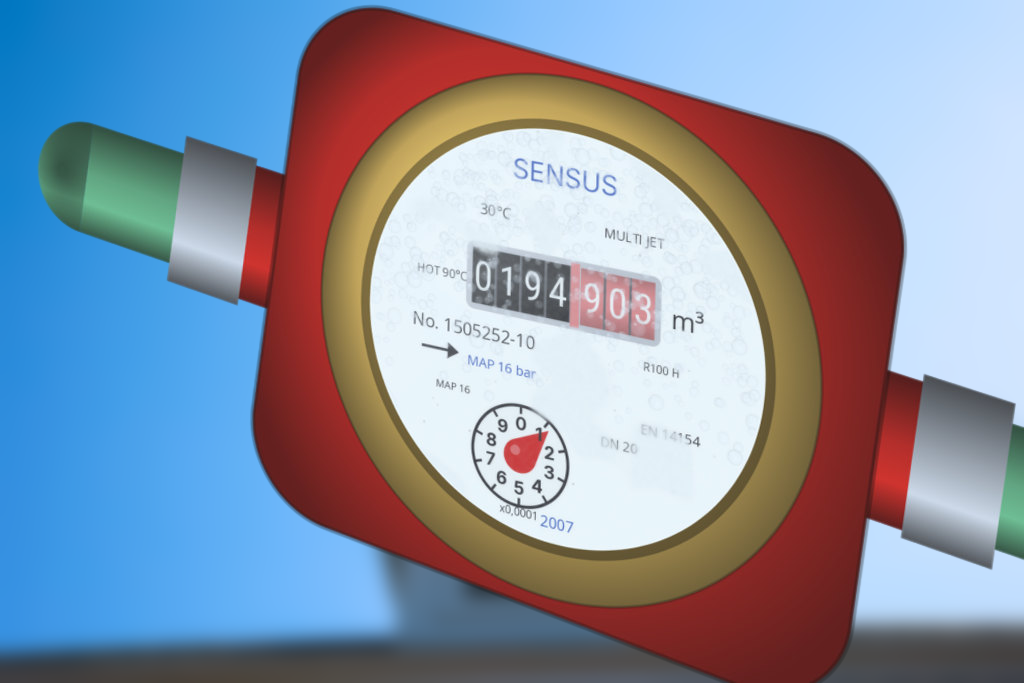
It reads m³ 194.9031
